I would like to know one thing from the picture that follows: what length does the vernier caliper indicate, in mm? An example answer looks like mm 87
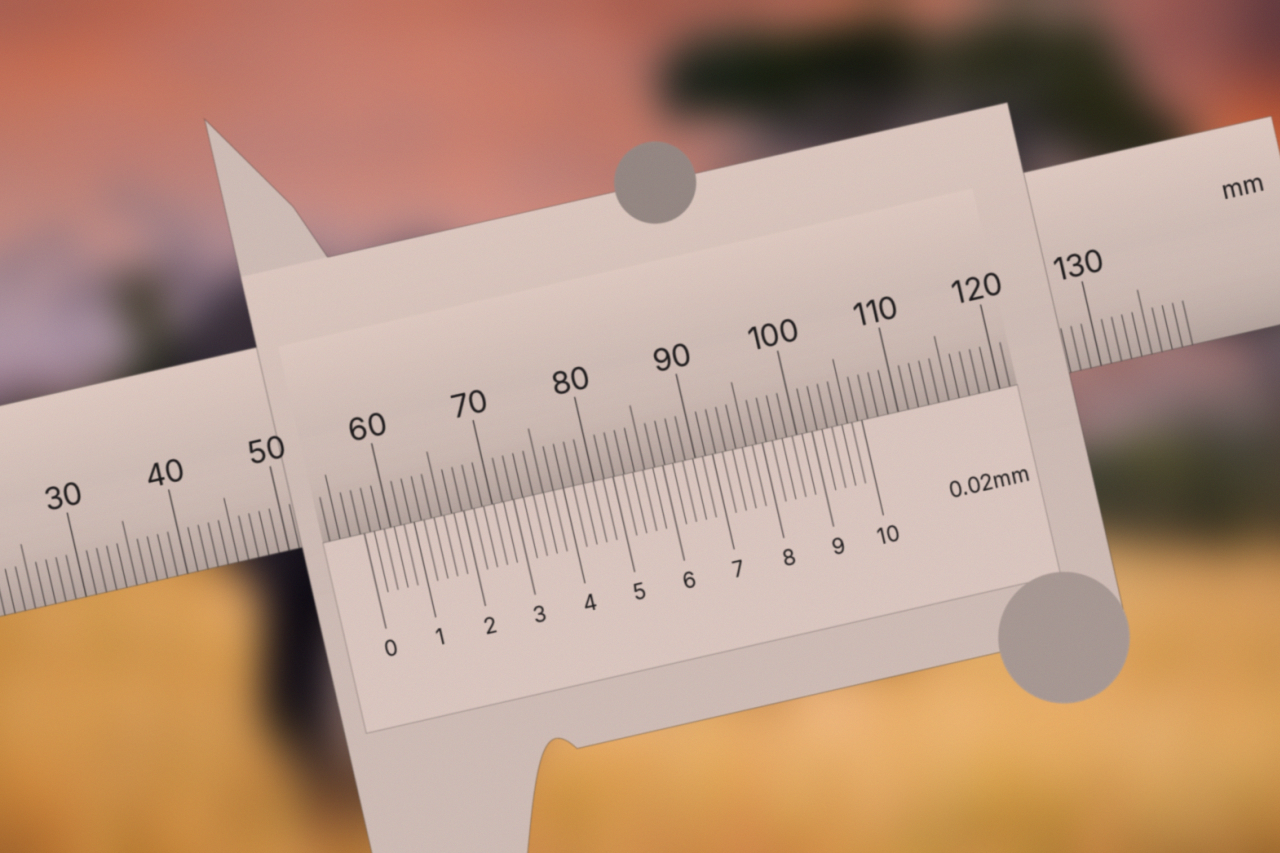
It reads mm 57.4
